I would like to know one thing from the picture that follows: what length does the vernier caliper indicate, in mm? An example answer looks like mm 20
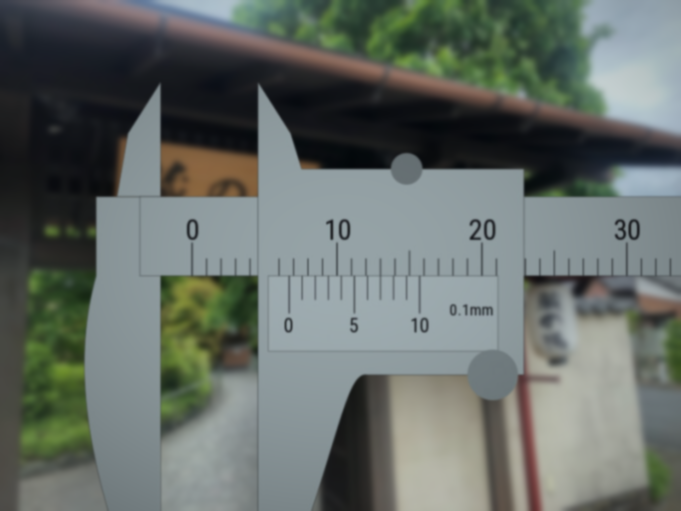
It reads mm 6.7
